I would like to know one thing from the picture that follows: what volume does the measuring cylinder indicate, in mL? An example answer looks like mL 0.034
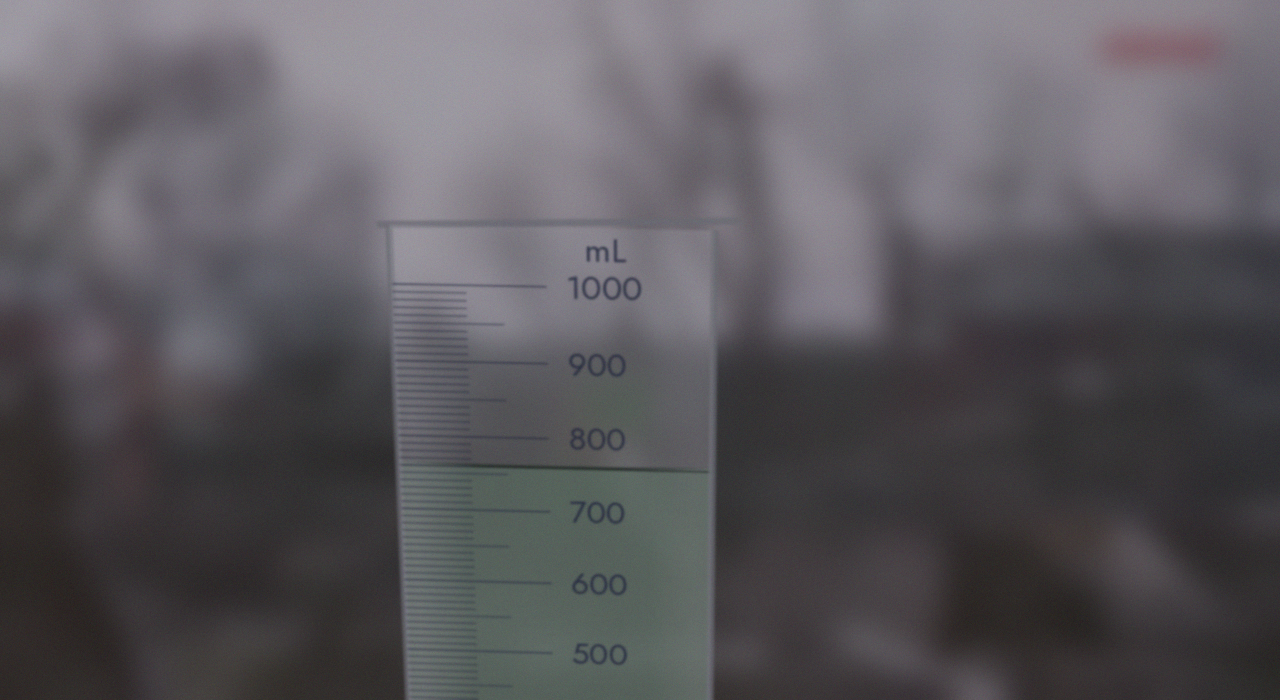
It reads mL 760
